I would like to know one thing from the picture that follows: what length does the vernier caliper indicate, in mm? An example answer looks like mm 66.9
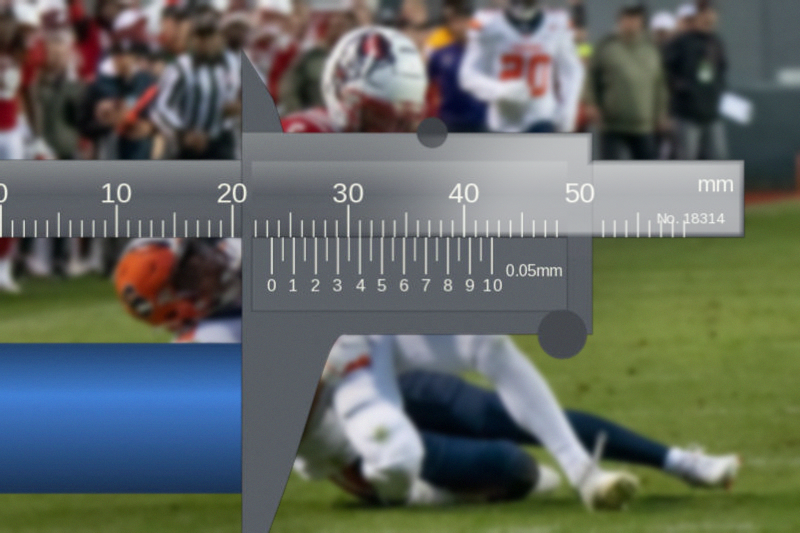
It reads mm 23.4
